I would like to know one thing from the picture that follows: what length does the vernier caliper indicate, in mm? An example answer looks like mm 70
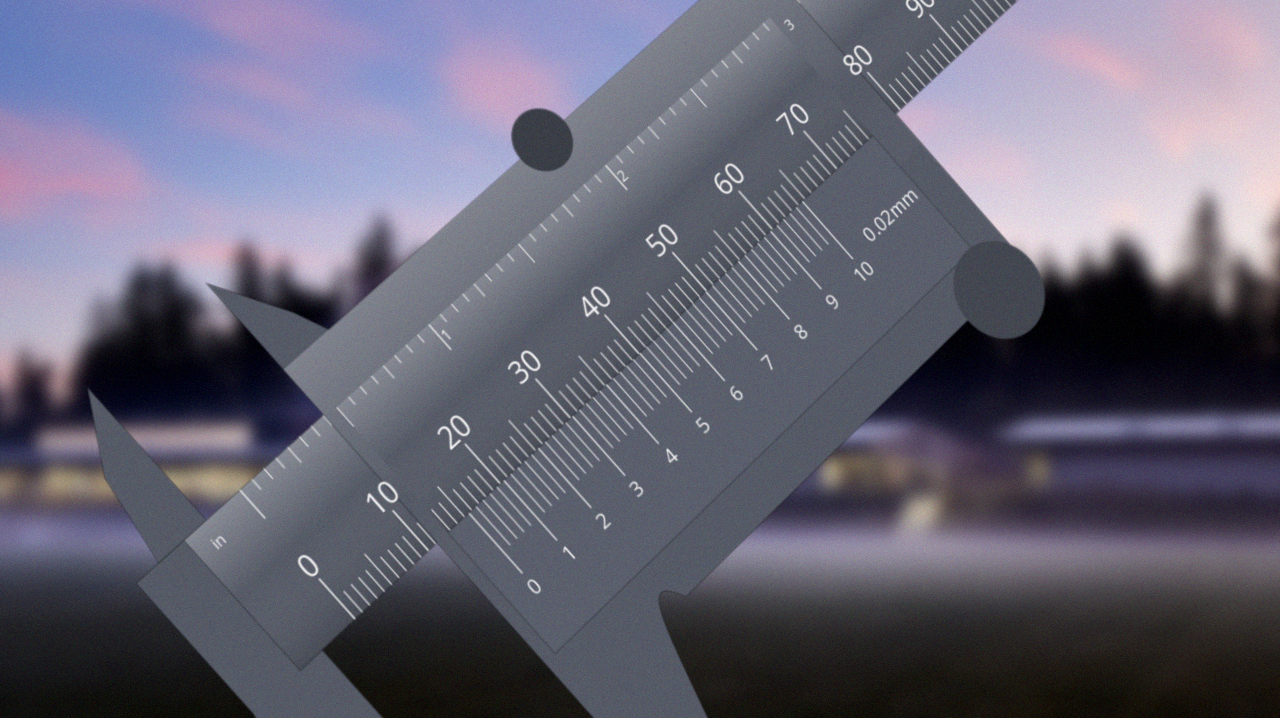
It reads mm 15.6
